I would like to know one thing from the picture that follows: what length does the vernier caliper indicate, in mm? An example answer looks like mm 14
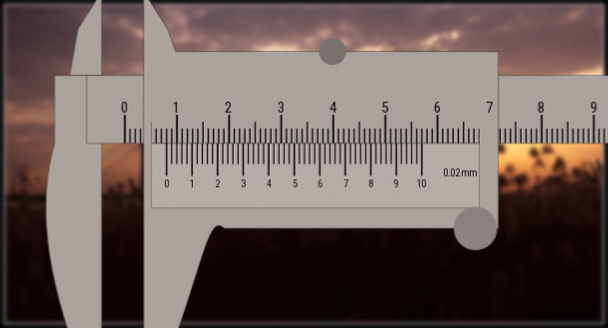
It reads mm 8.0
